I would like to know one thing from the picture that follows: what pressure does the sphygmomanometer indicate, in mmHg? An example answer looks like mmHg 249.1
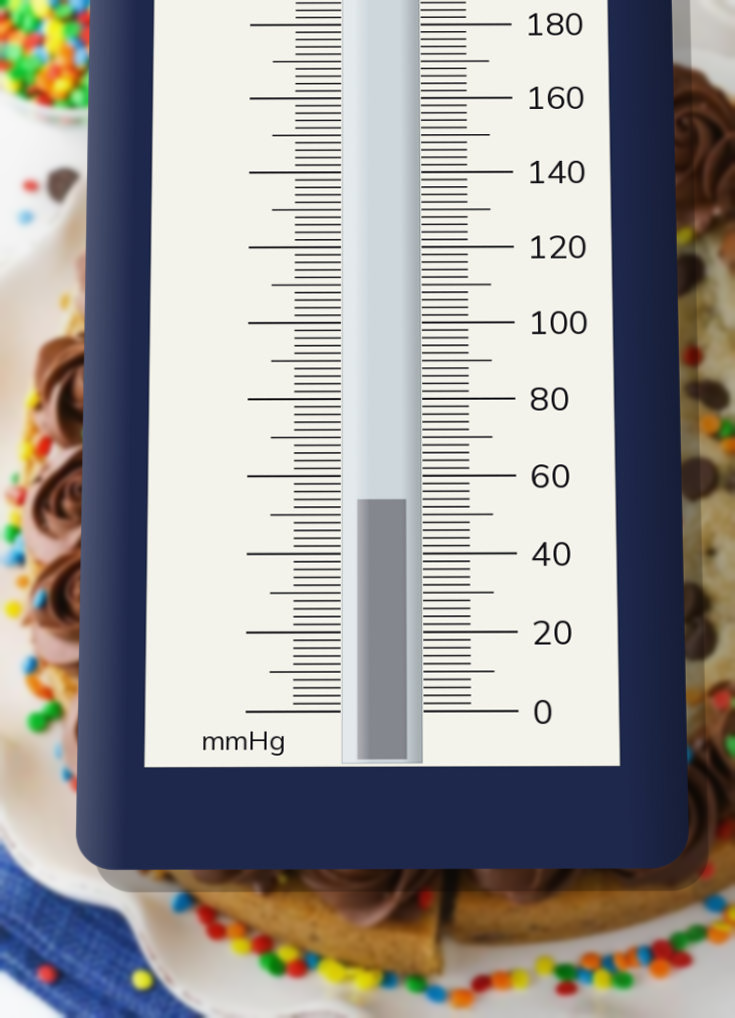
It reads mmHg 54
